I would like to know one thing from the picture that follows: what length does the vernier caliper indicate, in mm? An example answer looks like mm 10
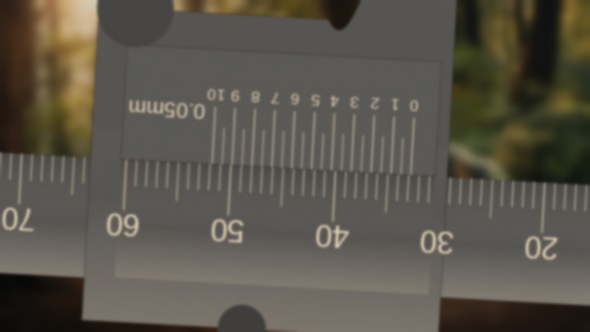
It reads mm 32.8
